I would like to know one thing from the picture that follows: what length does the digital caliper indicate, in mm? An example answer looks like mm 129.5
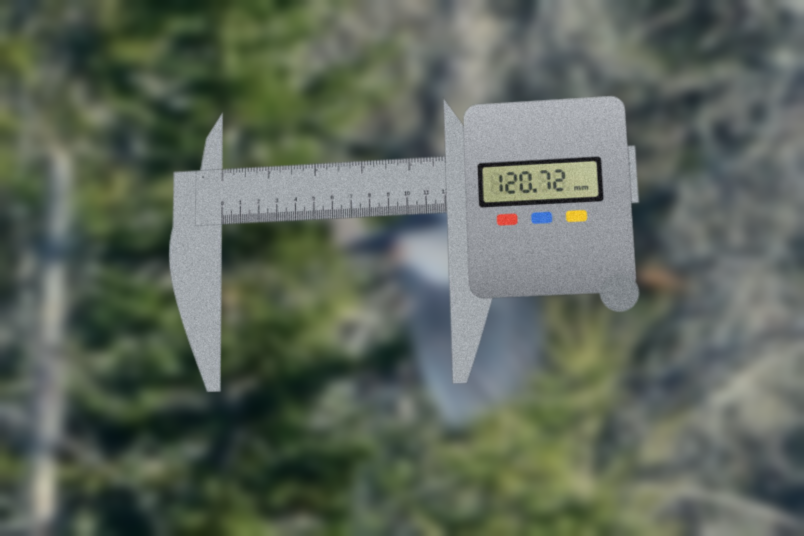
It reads mm 120.72
